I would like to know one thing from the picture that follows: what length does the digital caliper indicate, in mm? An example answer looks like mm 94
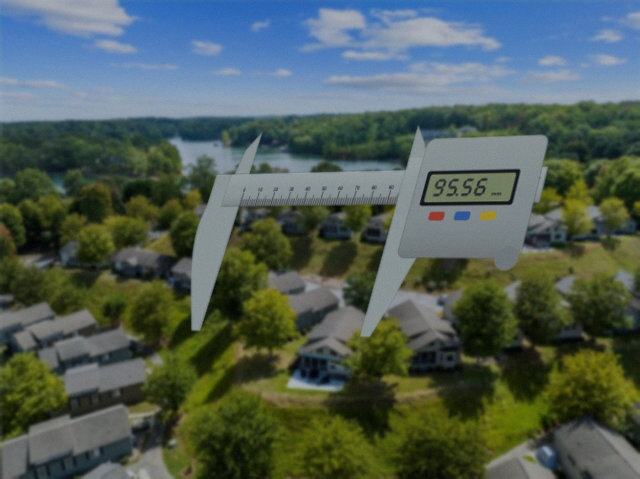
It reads mm 95.56
